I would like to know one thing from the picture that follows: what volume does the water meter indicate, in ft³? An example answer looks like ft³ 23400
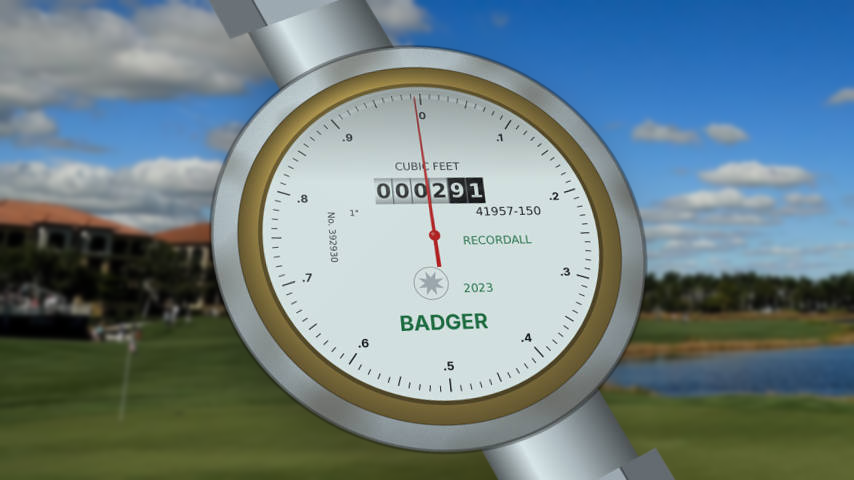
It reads ft³ 290.99
